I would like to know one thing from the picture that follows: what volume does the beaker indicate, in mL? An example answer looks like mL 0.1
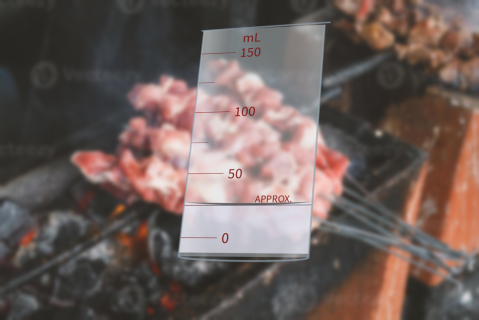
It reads mL 25
